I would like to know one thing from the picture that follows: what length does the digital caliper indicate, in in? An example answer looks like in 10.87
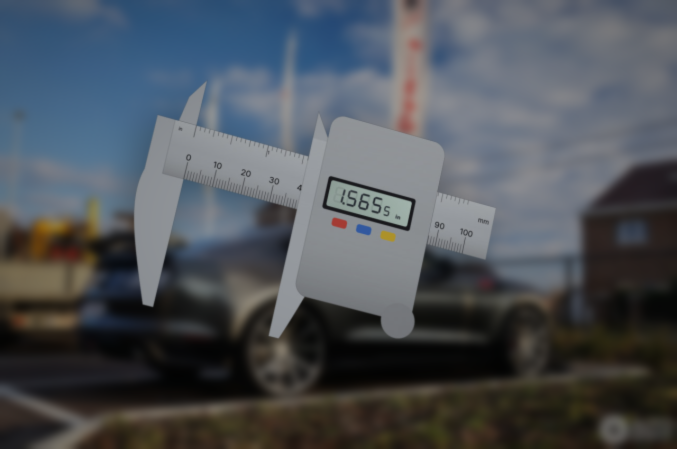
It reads in 1.5655
